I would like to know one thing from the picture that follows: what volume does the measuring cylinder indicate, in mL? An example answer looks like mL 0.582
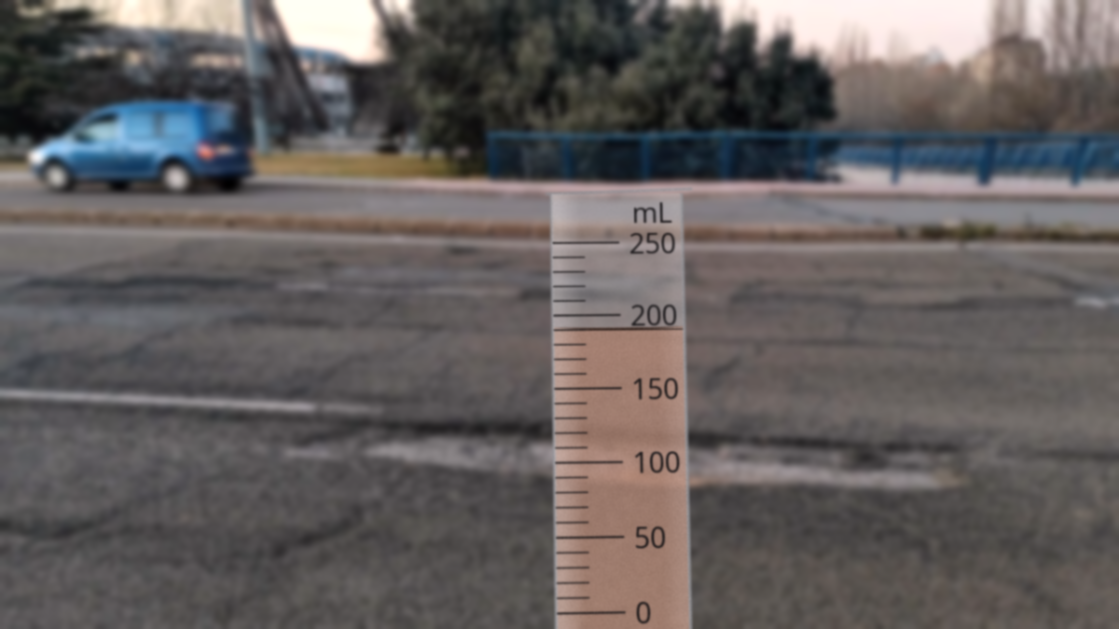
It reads mL 190
